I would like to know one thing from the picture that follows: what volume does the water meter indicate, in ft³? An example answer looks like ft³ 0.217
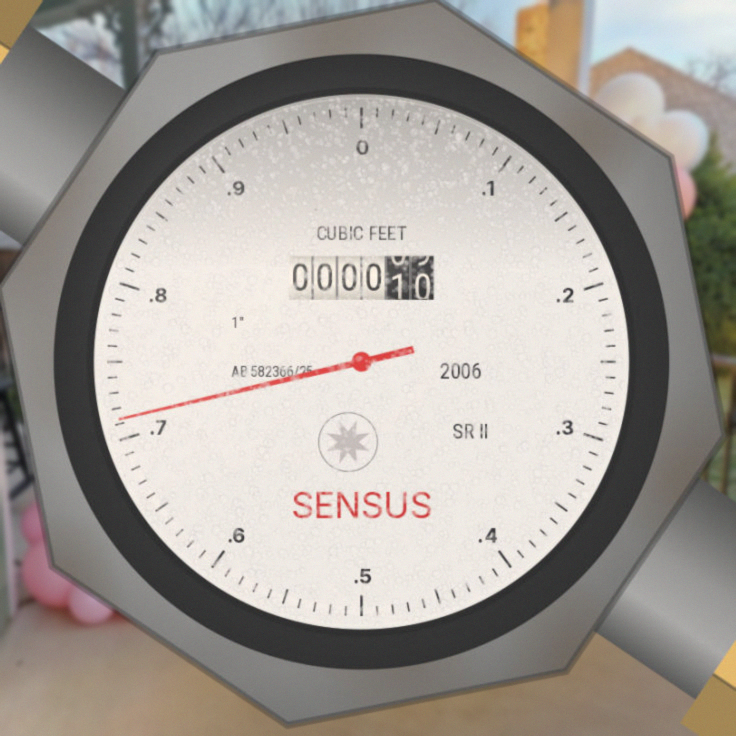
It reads ft³ 9.71
